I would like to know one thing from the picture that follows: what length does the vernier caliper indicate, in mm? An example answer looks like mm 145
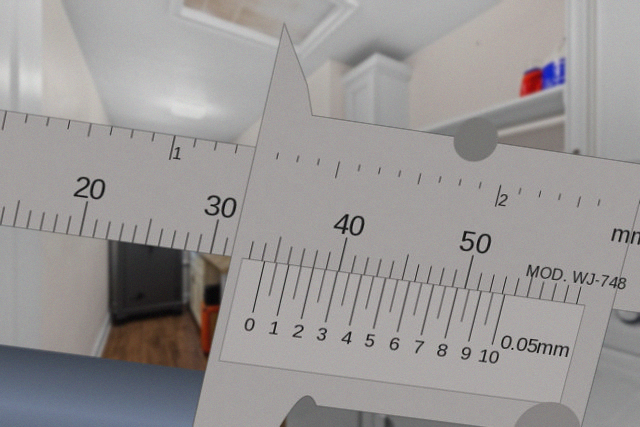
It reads mm 34.2
